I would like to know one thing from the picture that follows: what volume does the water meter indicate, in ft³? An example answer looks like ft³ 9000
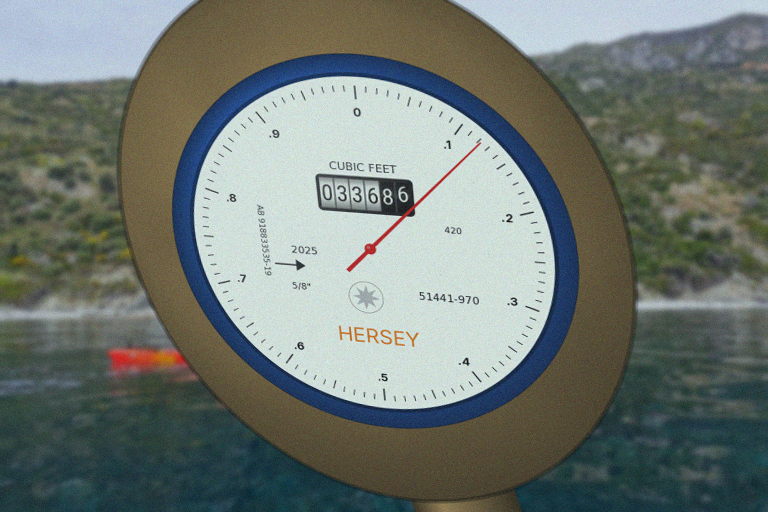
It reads ft³ 33686.12
